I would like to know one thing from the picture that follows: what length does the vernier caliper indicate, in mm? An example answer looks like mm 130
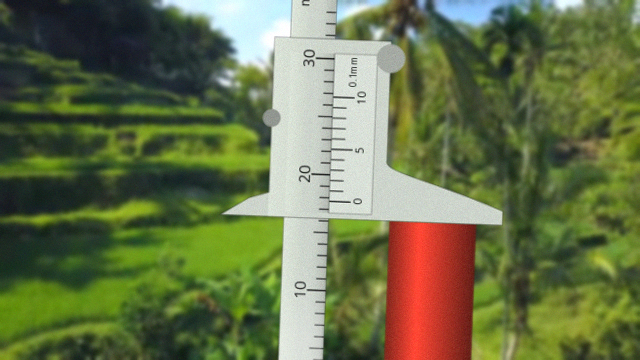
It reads mm 17.7
